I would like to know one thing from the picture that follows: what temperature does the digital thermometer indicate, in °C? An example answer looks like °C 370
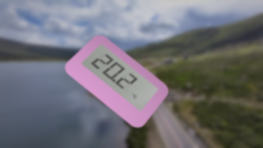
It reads °C 20.2
